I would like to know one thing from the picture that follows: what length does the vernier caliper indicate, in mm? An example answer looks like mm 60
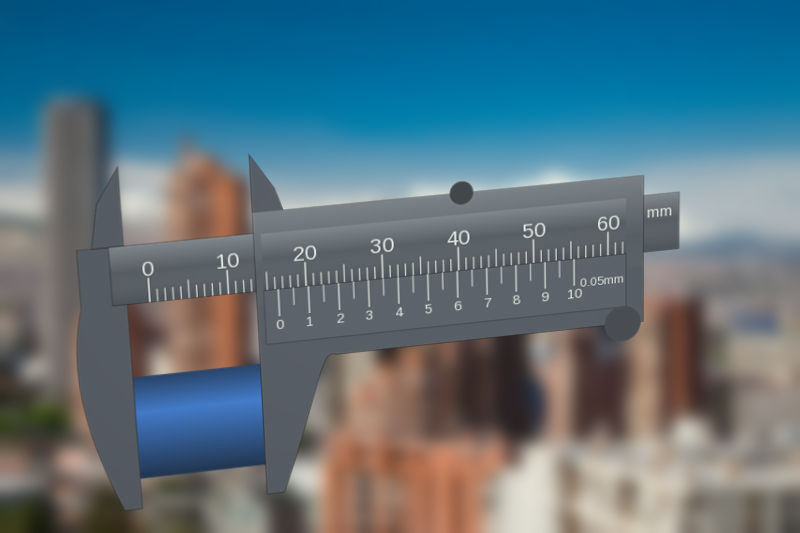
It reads mm 16.4
